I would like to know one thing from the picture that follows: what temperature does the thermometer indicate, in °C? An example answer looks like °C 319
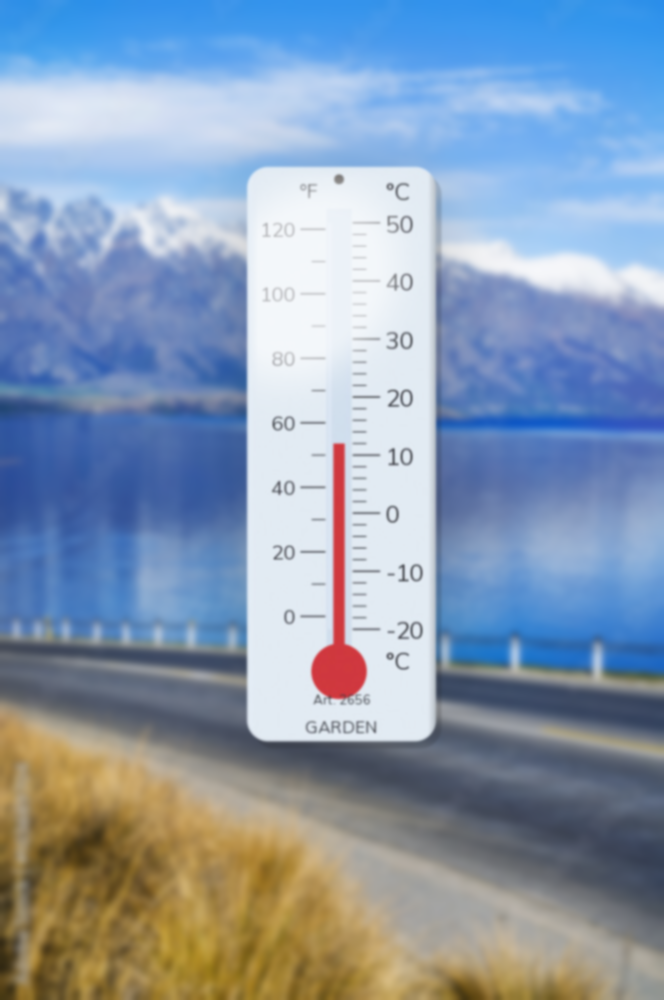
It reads °C 12
